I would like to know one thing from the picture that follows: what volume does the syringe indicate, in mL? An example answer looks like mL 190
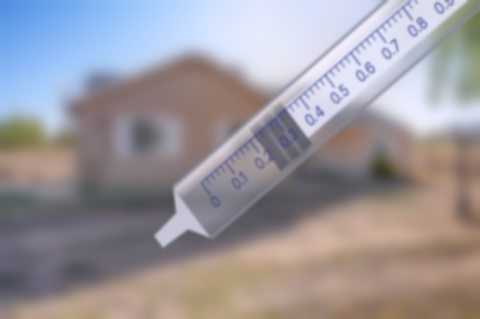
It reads mL 0.22
